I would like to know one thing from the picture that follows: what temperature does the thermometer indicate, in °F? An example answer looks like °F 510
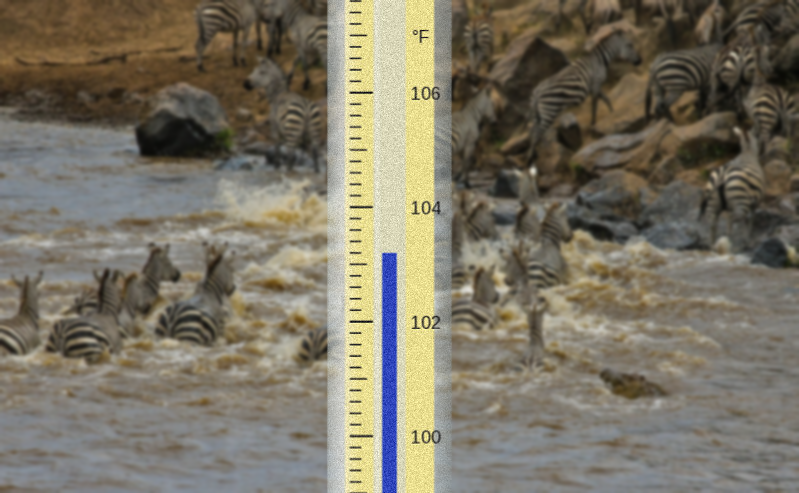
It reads °F 103.2
